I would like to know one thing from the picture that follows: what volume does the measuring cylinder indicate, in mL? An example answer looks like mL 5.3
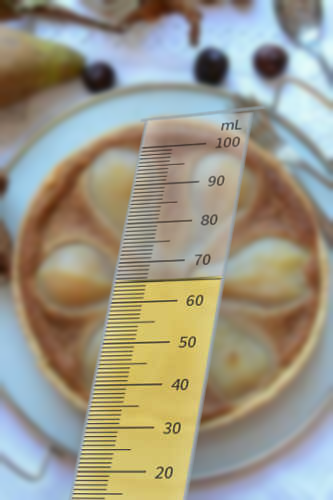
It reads mL 65
